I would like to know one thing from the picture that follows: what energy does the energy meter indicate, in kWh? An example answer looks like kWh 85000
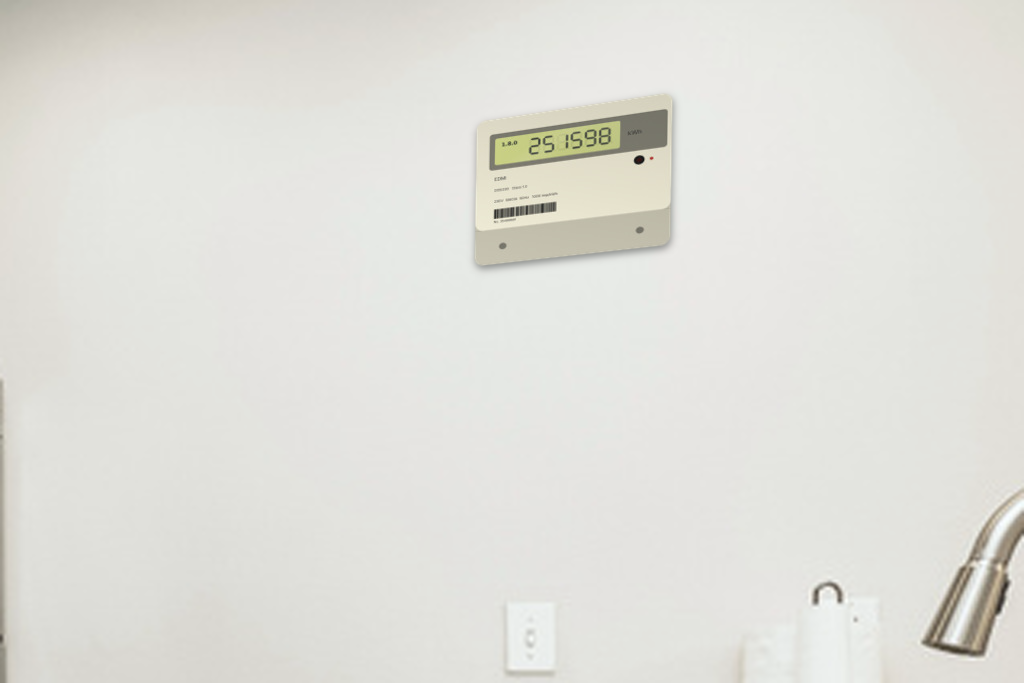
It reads kWh 251598
